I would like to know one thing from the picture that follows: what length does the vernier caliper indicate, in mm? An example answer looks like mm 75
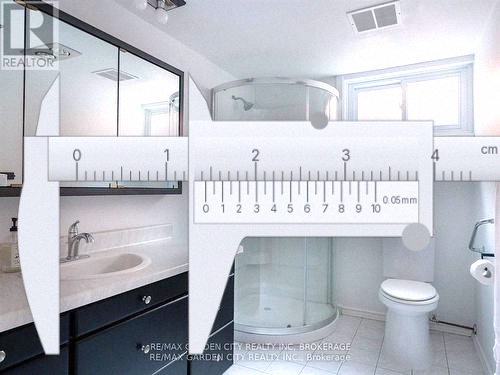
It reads mm 14.4
